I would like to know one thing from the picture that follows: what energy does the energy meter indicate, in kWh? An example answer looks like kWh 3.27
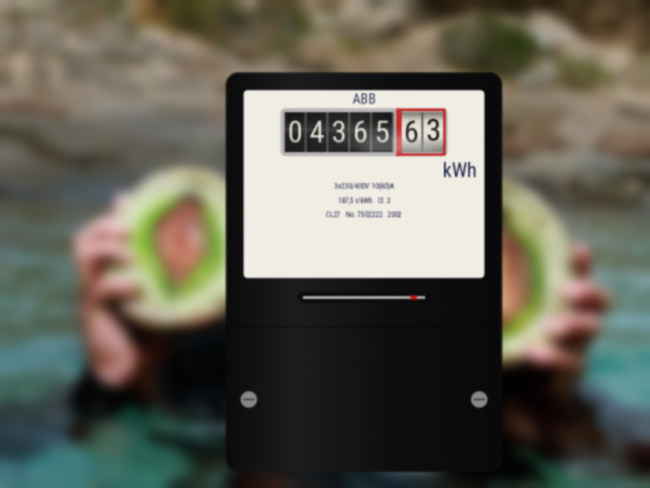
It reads kWh 4365.63
